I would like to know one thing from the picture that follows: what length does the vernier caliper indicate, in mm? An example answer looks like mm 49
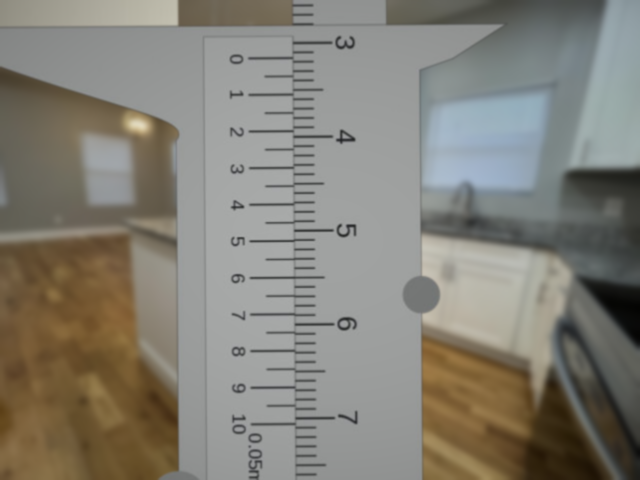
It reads mm 31.6
